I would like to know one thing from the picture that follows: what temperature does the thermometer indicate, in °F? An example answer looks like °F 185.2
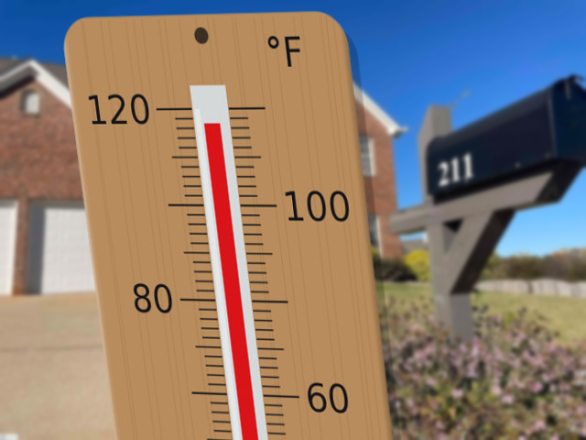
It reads °F 117
